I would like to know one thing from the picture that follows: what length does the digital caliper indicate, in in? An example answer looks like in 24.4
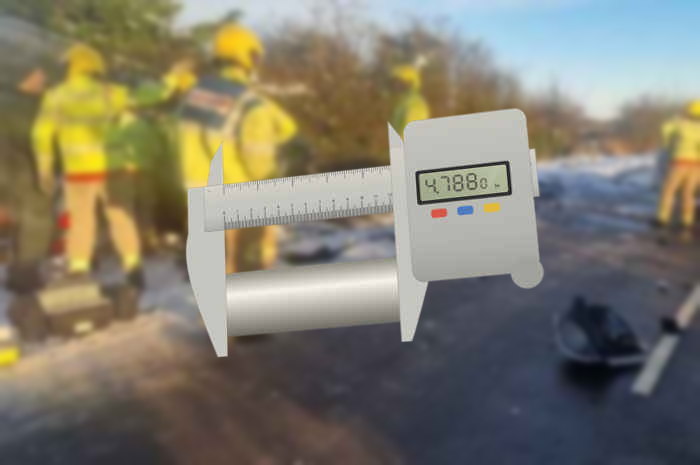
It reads in 4.7880
